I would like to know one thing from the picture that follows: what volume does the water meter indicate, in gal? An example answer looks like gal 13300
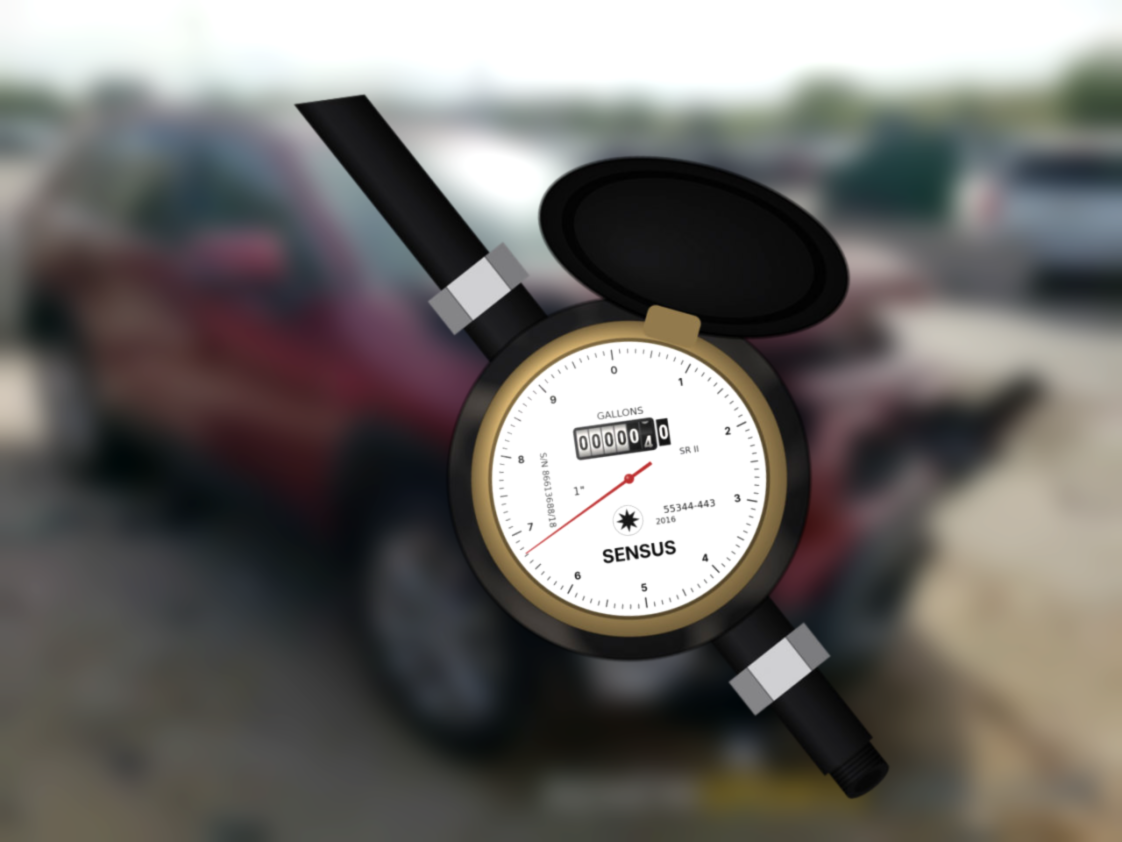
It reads gal 36.7
